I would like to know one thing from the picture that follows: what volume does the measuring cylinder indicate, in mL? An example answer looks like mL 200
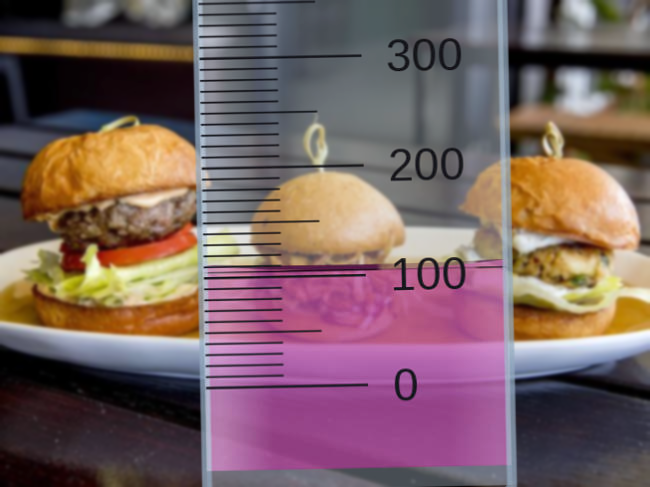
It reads mL 105
